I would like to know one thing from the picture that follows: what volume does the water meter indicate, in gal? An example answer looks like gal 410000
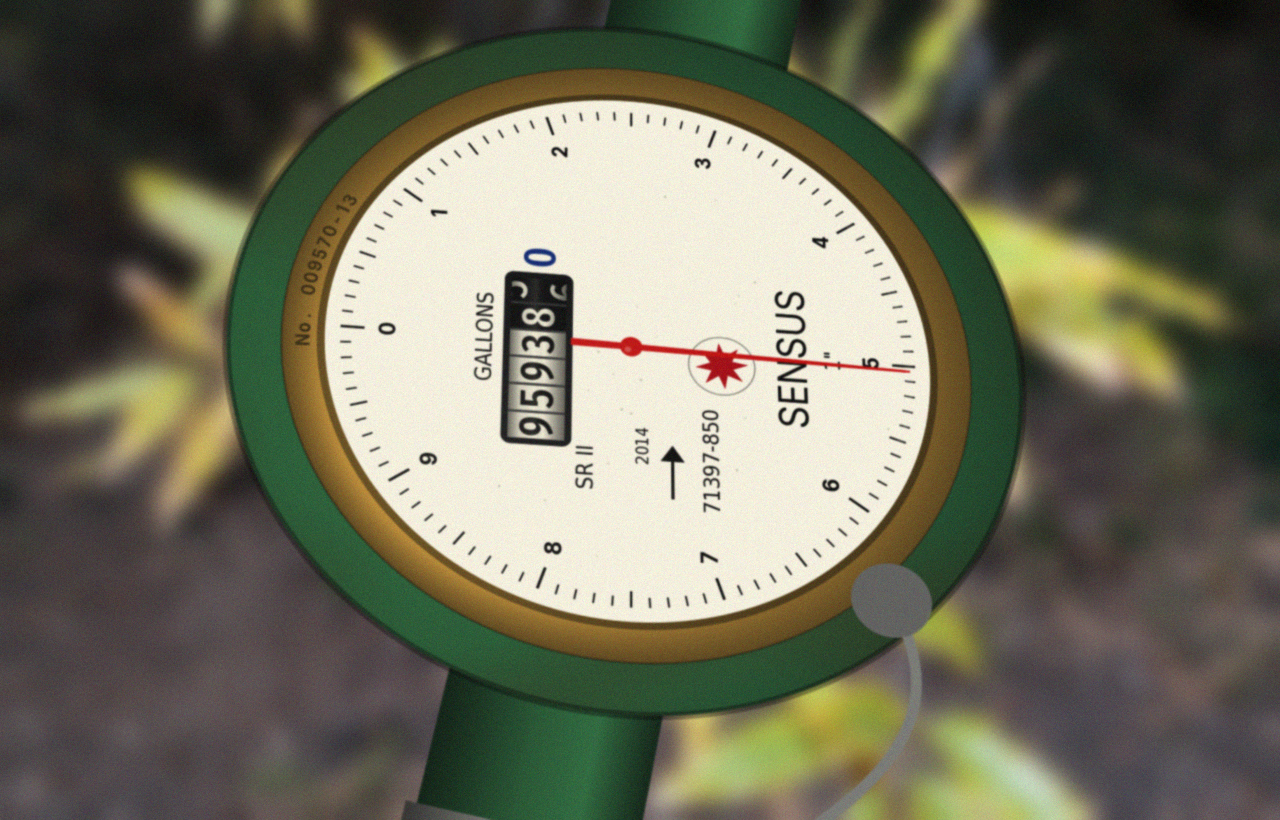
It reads gal 9593855.0
